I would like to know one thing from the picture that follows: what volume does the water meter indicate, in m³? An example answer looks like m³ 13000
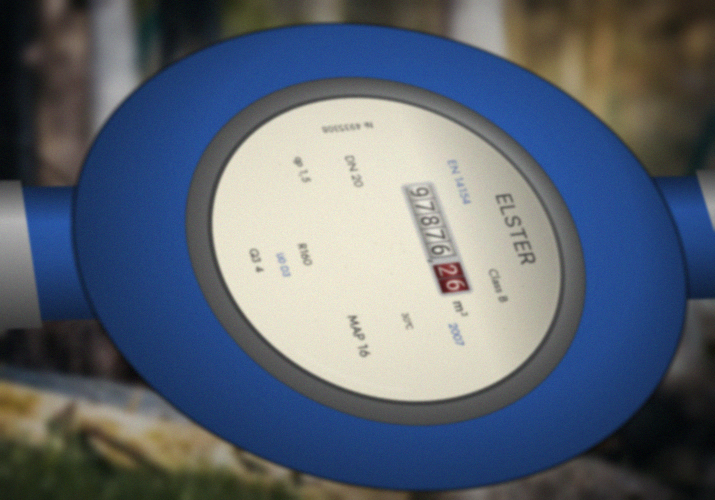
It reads m³ 97876.26
